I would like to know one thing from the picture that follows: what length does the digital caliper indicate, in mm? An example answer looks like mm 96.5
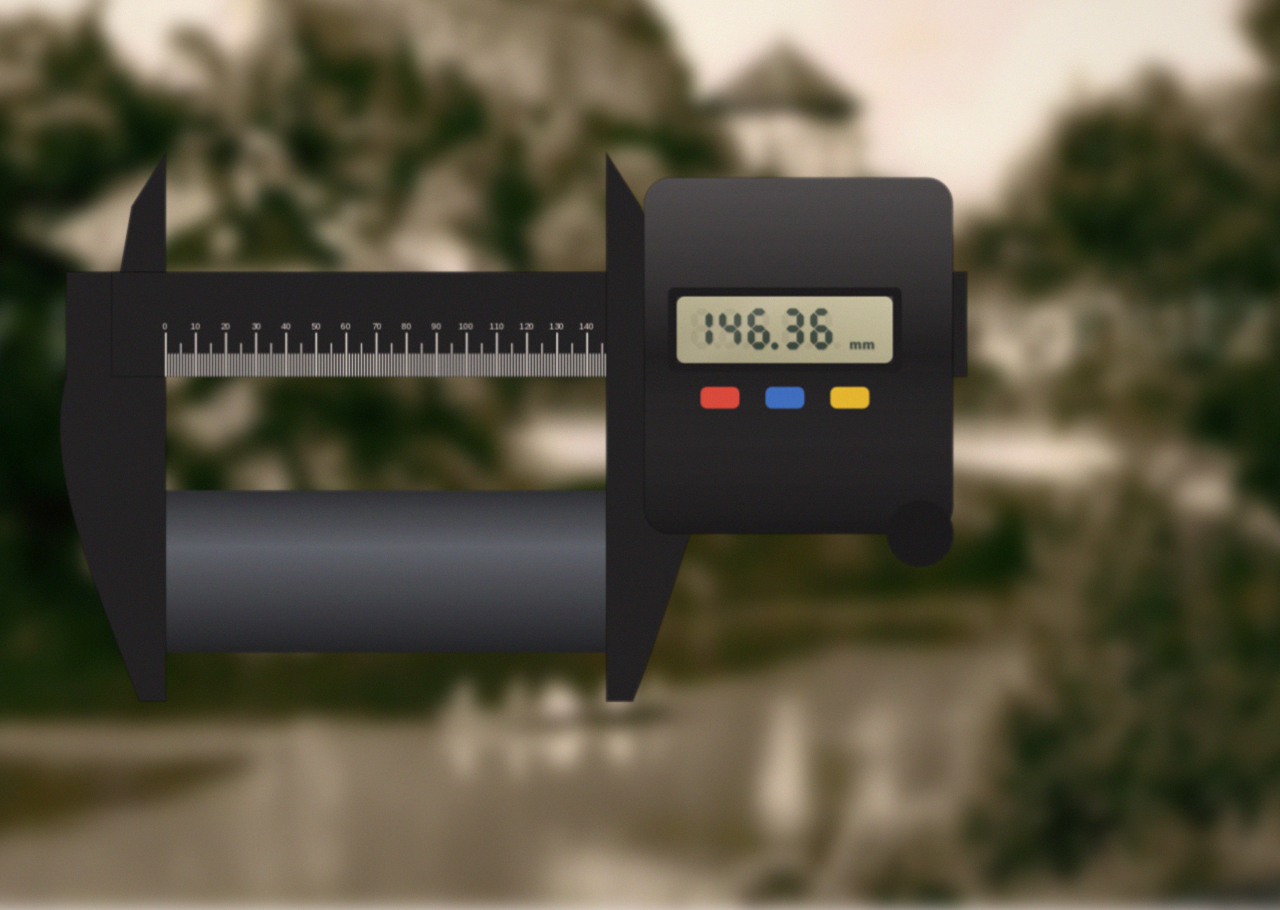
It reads mm 146.36
